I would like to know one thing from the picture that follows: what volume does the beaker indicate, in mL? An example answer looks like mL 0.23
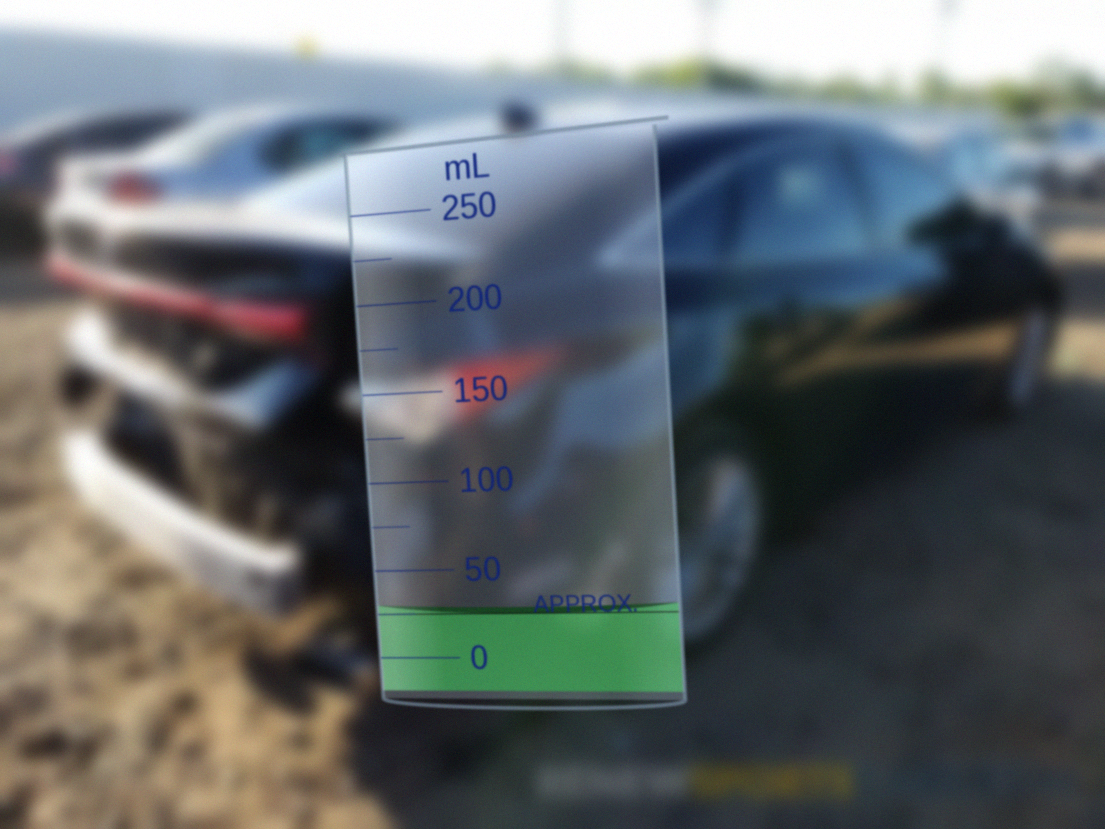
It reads mL 25
